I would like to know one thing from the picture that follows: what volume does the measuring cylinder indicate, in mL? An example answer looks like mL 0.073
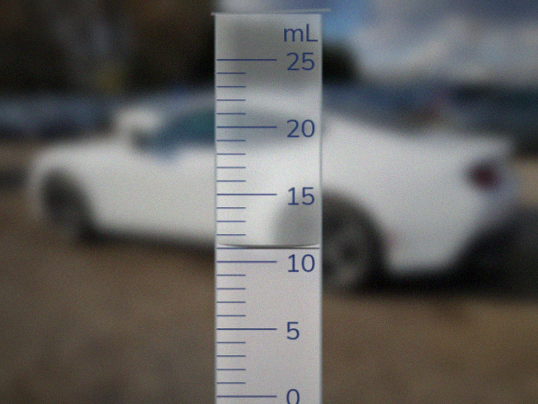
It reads mL 11
